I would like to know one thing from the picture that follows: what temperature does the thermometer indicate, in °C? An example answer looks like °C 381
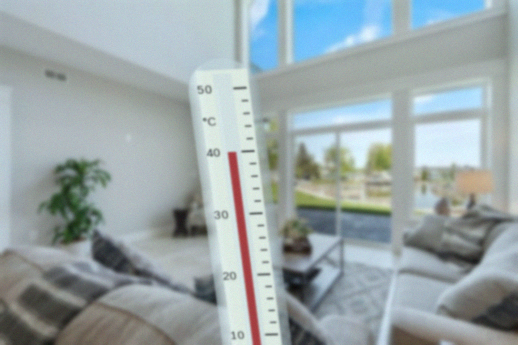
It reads °C 40
